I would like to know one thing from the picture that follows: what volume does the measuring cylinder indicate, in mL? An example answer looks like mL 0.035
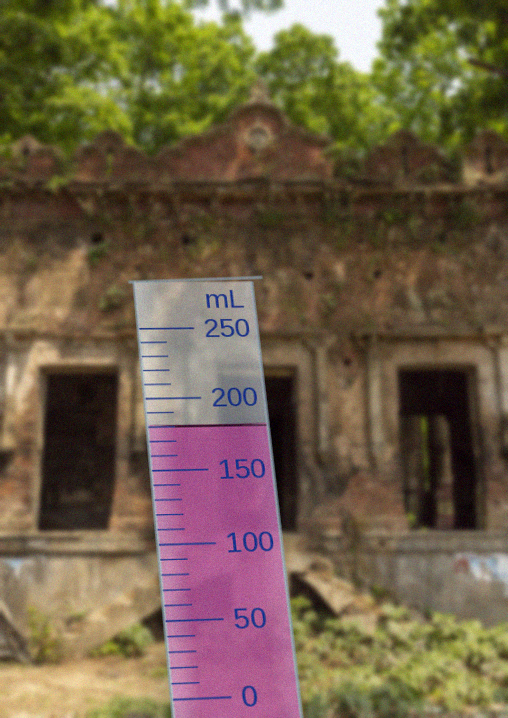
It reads mL 180
